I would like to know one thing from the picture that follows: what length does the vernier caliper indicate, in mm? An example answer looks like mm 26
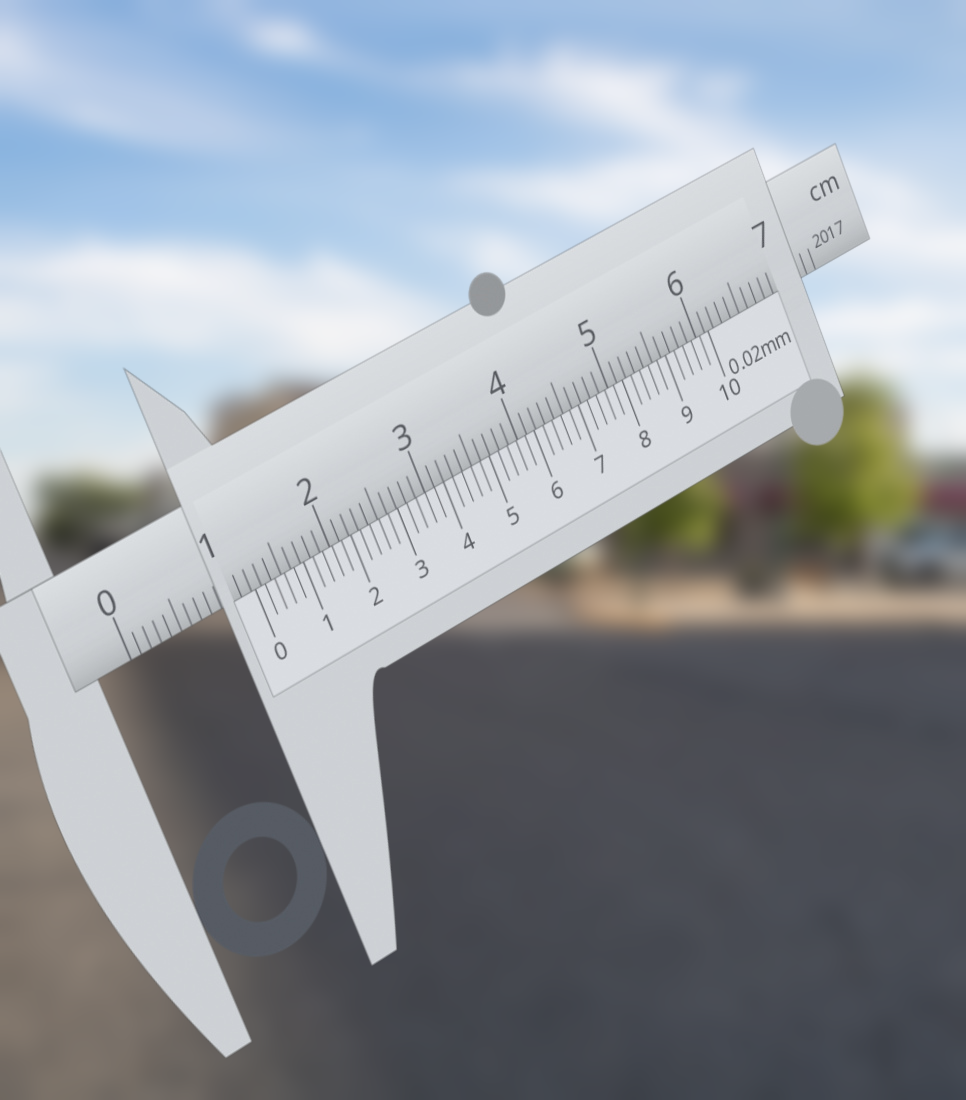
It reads mm 12.4
